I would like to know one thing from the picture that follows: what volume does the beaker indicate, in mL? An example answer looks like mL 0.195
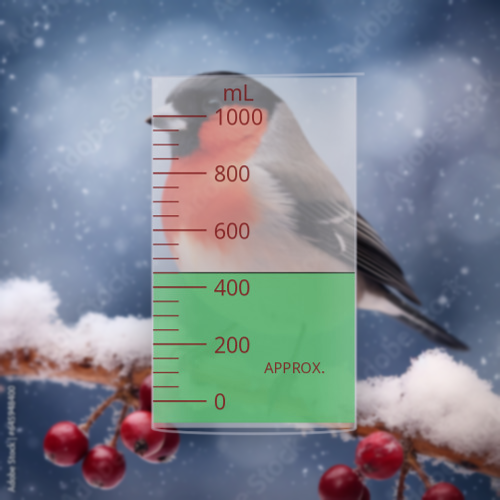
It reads mL 450
